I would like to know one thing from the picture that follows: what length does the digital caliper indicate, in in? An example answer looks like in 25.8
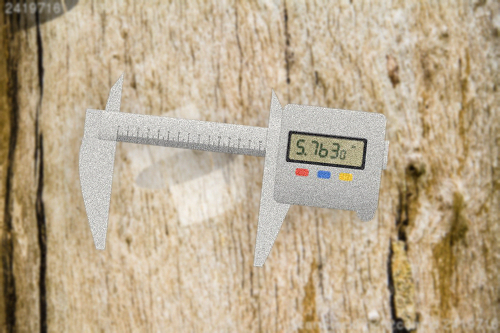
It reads in 5.7630
